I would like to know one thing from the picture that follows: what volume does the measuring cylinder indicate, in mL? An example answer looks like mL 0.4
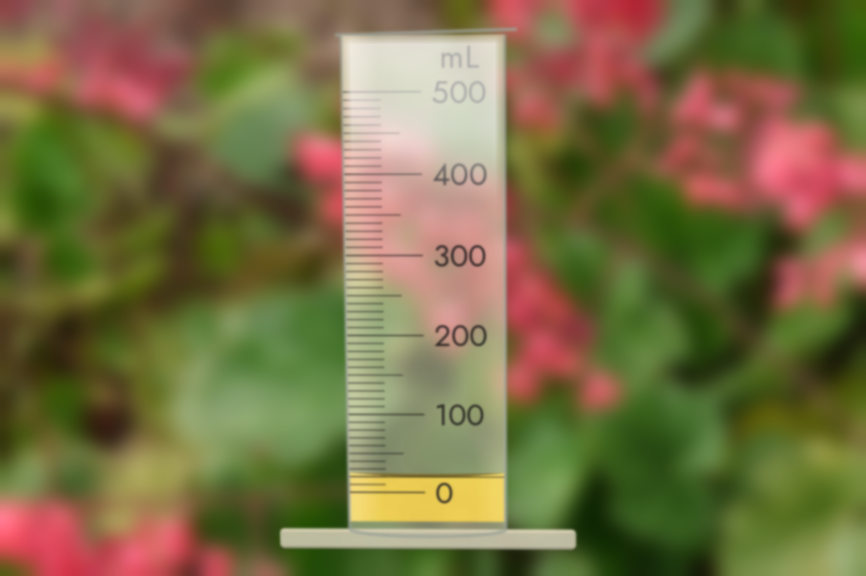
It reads mL 20
